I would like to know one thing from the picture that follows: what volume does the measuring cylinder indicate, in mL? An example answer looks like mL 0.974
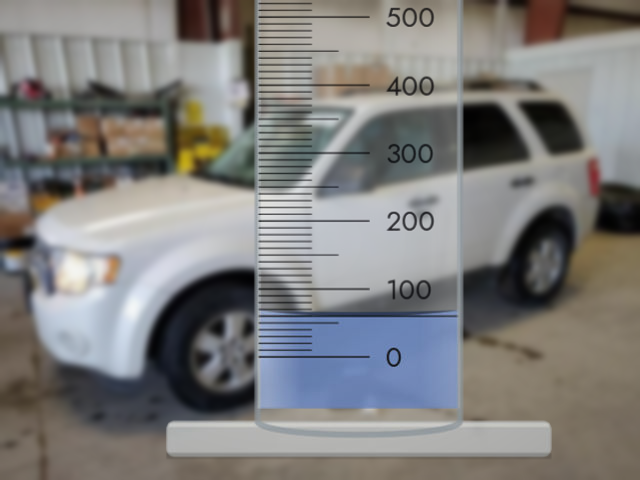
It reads mL 60
